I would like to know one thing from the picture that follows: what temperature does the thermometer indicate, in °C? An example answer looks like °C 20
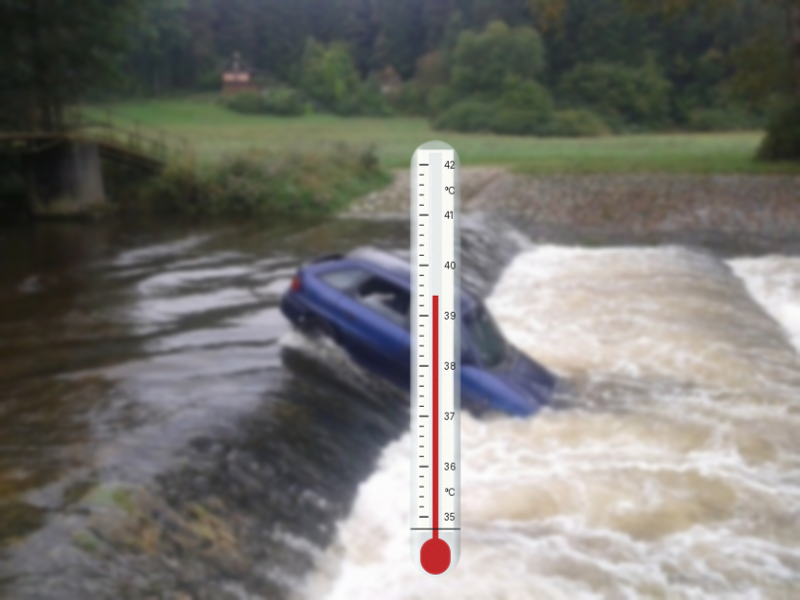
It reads °C 39.4
